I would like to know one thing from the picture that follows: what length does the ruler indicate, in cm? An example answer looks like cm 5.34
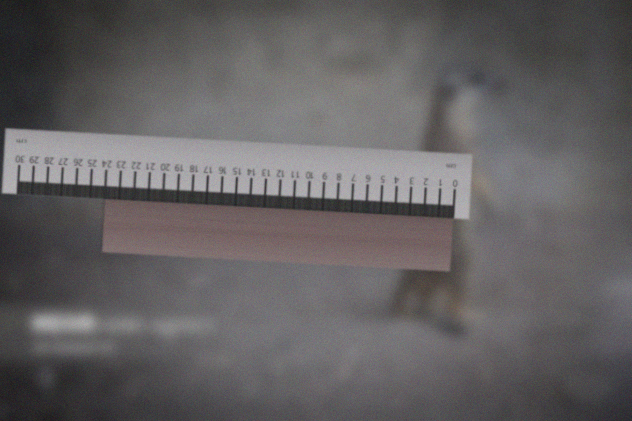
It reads cm 24
